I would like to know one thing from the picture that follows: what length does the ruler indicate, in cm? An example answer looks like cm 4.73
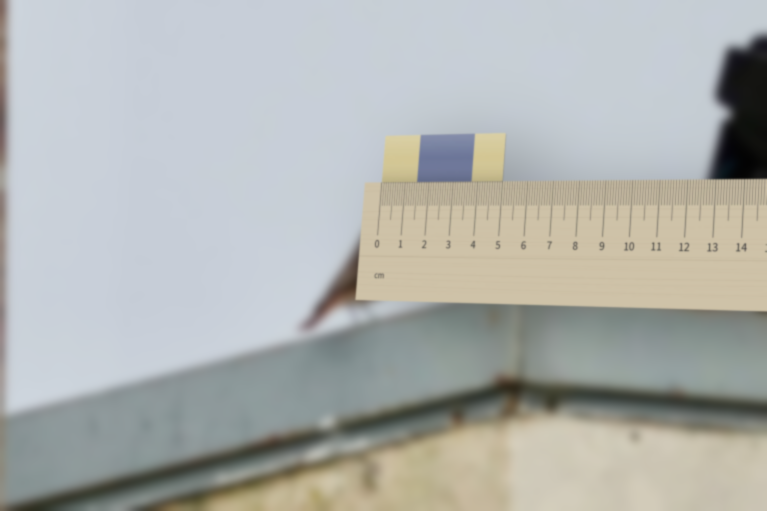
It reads cm 5
